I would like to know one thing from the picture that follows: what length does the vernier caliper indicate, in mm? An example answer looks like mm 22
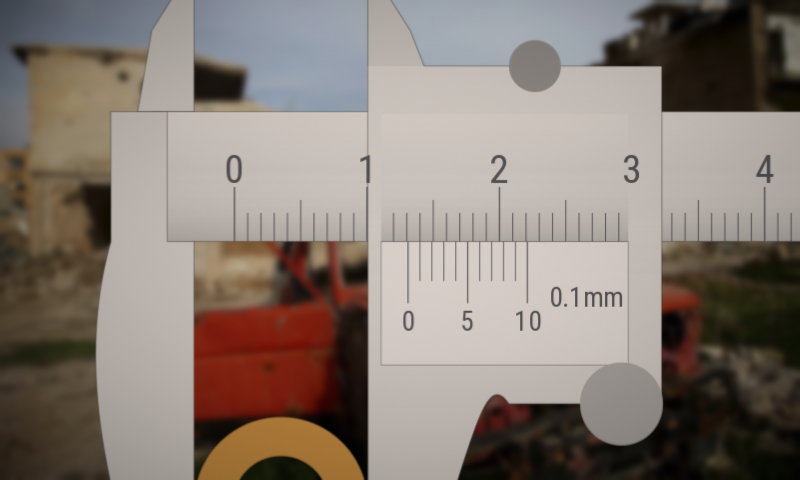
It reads mm 13.1
